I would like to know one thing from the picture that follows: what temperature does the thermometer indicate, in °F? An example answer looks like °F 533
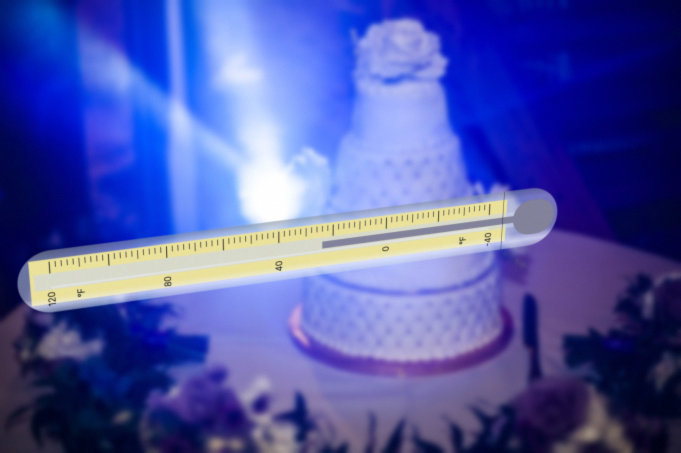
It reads °F 24
